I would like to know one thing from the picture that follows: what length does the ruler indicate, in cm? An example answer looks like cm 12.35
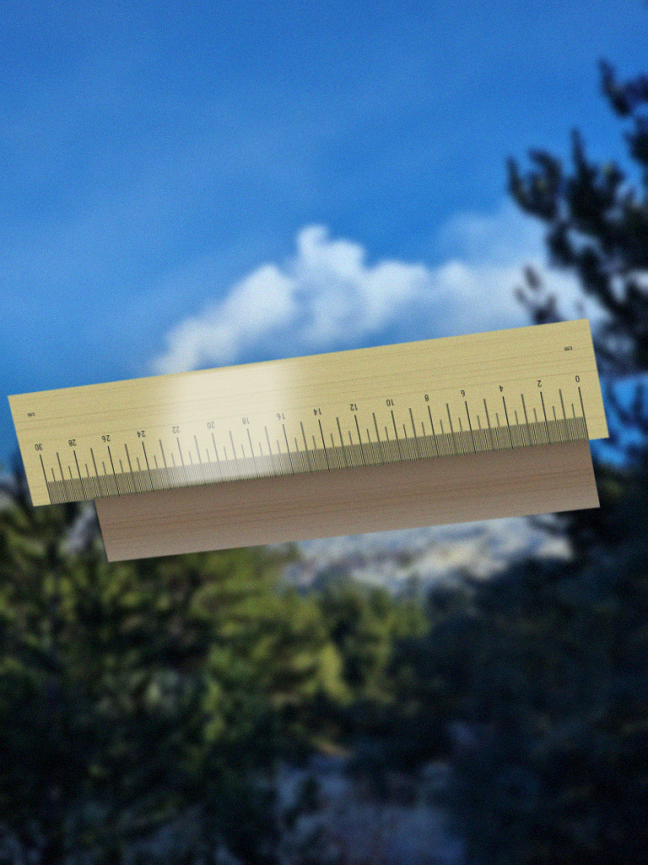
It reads cm 27.5
